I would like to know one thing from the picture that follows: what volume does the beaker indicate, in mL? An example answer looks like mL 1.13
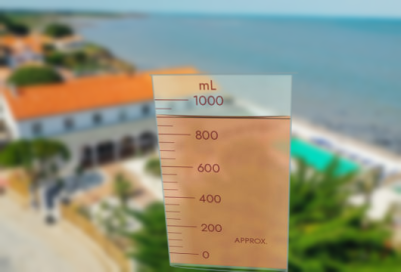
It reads mL 900
